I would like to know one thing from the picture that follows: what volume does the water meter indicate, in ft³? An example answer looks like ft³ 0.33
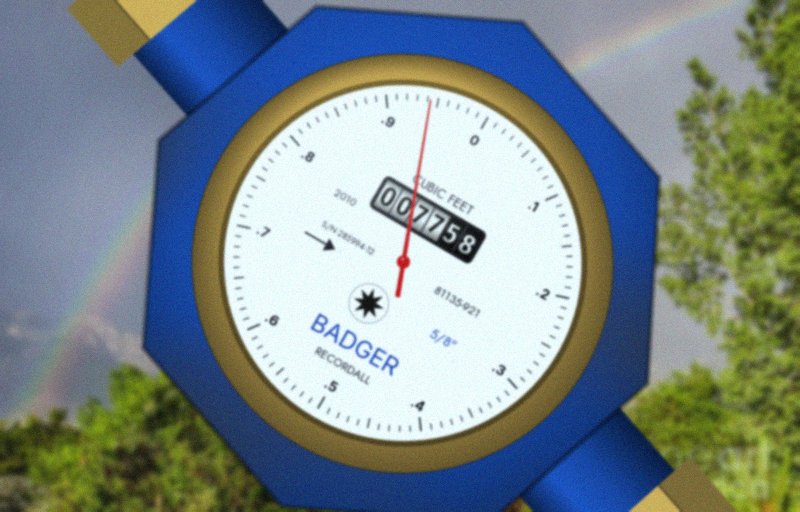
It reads ft³ 7757.94
